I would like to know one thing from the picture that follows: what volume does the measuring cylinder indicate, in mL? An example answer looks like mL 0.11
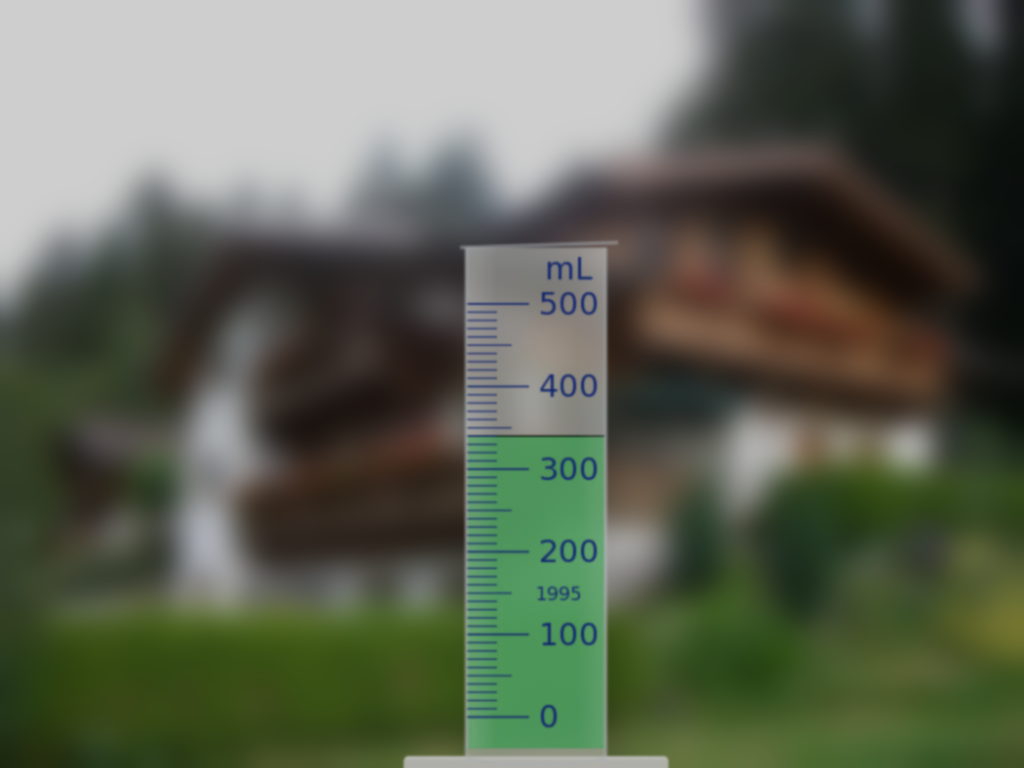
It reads mL 340
